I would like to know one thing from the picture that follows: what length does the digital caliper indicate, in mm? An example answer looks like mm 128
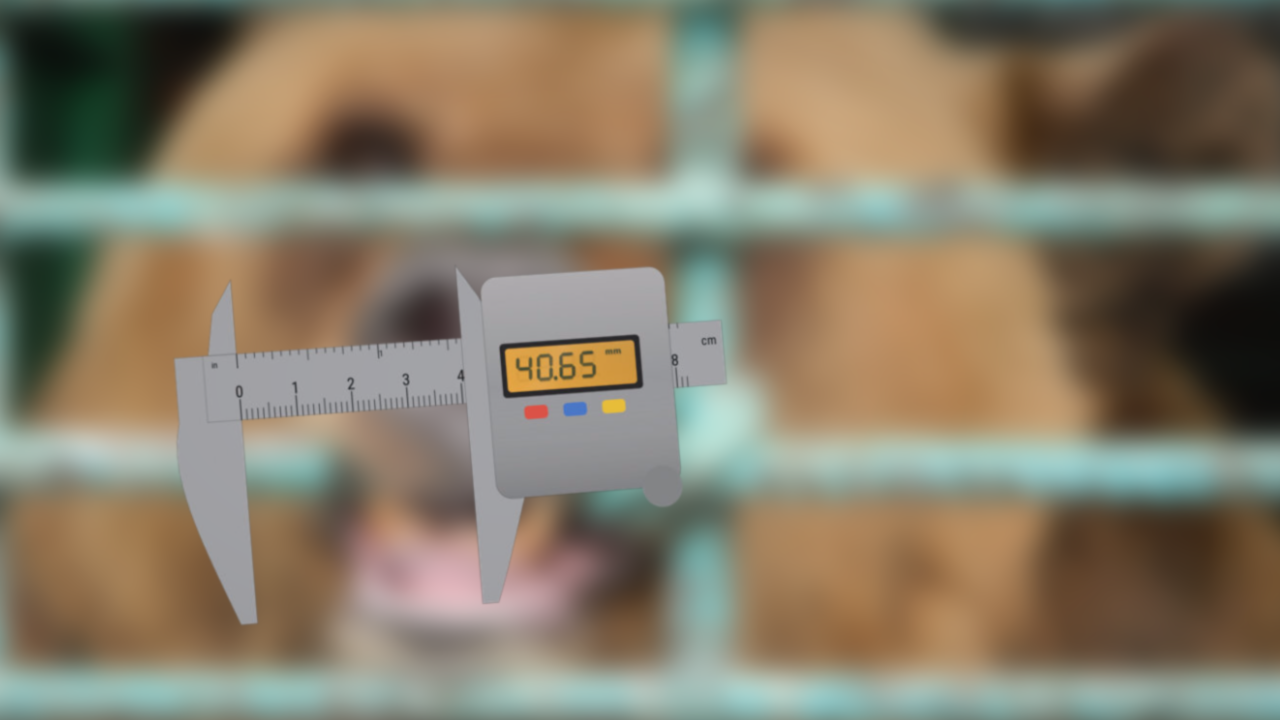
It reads mm 40.65
